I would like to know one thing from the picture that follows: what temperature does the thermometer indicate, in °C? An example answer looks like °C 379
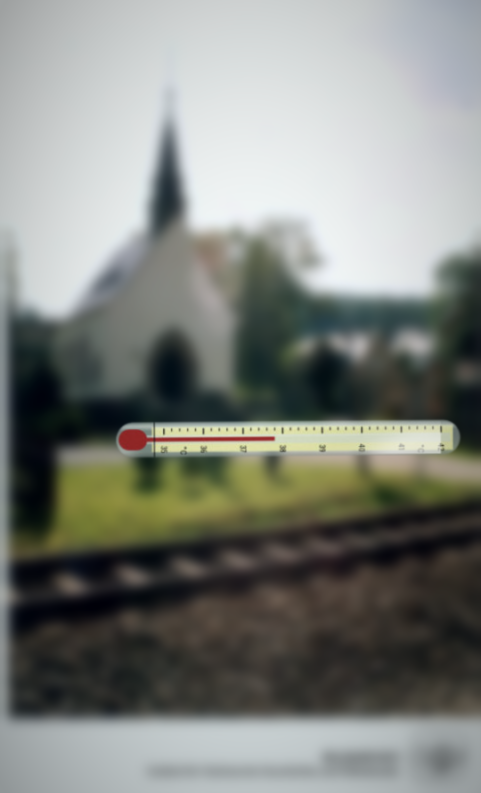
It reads °C 37.8
